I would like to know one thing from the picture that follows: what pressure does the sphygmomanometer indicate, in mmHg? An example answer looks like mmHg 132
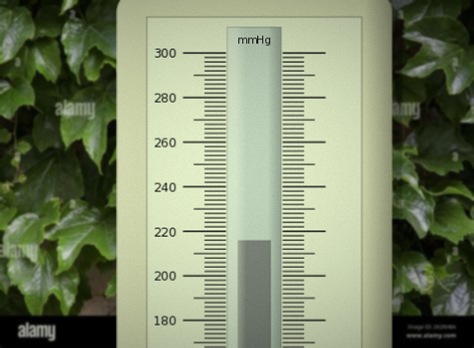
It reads mmHg 216
